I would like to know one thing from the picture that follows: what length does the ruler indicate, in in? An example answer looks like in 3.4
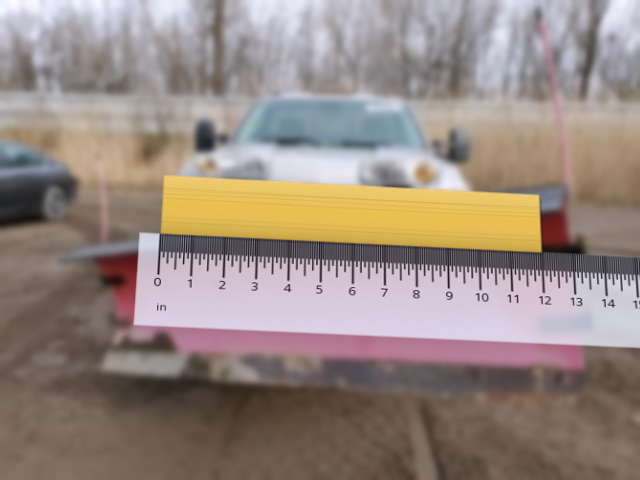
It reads in 12
